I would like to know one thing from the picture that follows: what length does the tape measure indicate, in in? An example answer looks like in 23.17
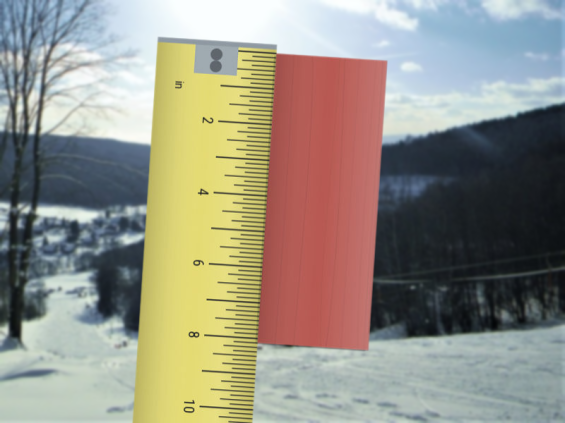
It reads in 8.125
